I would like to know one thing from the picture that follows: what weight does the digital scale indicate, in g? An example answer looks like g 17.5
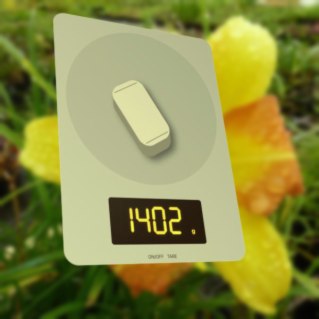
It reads g 1402
